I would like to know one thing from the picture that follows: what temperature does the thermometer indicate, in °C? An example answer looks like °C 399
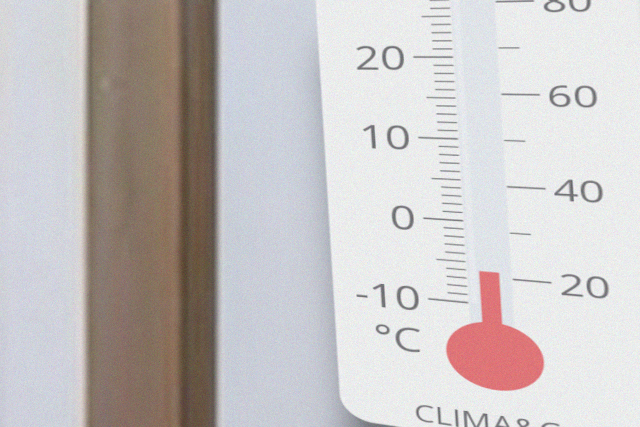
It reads °C -6
